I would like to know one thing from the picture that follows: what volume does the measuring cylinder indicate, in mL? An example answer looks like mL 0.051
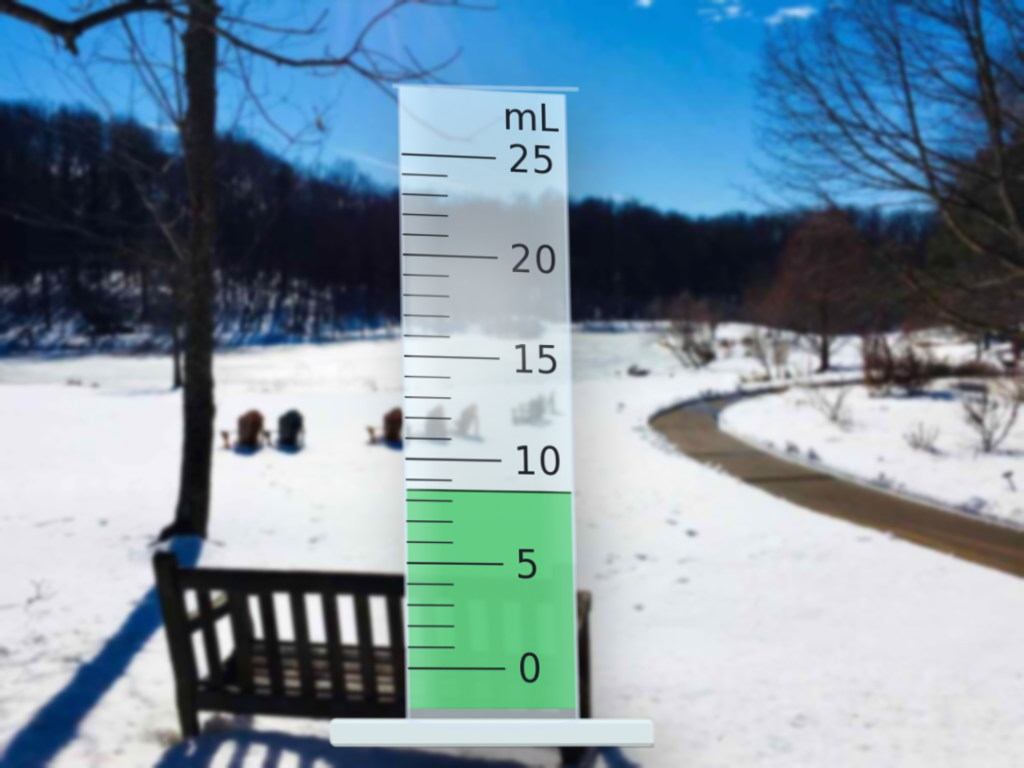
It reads mL 8.5
